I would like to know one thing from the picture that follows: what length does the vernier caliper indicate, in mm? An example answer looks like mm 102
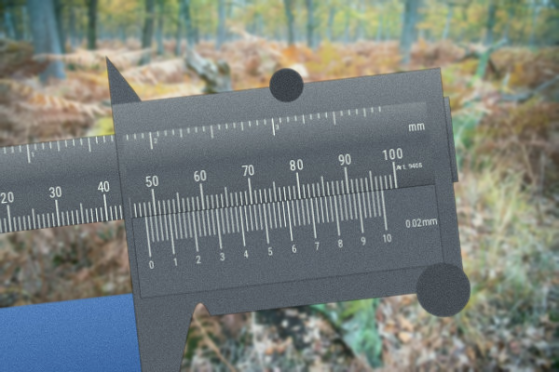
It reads mm 48.0
